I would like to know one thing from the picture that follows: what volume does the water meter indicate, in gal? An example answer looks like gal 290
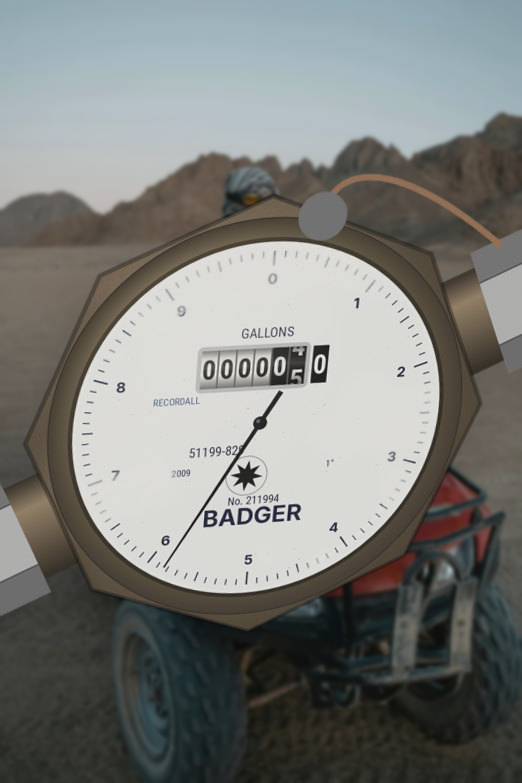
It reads gal 45.8
